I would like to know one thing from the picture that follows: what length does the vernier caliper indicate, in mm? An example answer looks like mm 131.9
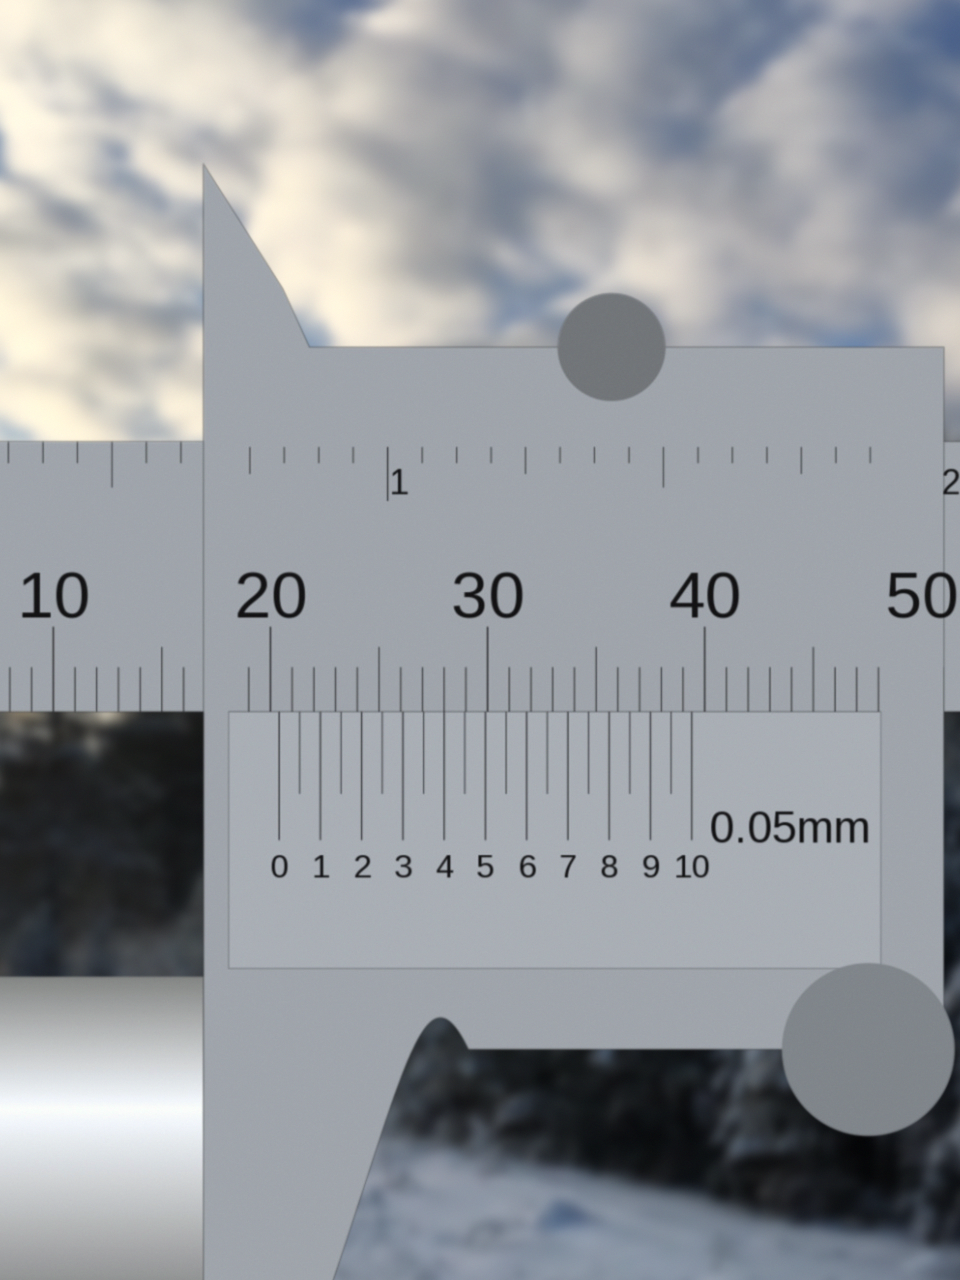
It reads mm 20.4
